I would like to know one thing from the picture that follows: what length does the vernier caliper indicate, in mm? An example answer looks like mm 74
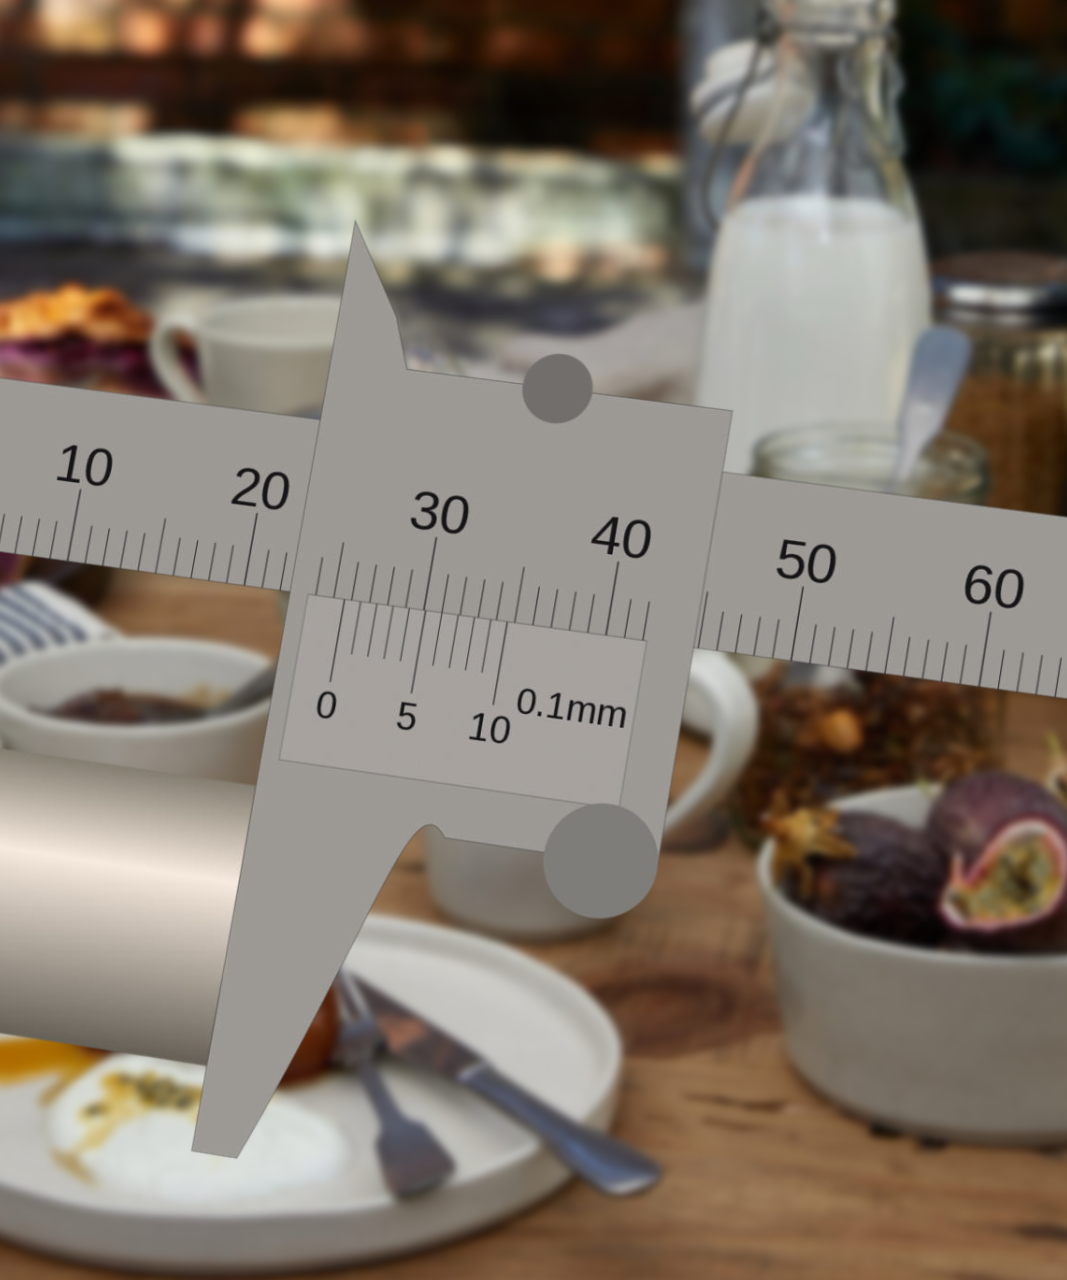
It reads mm 25.6
